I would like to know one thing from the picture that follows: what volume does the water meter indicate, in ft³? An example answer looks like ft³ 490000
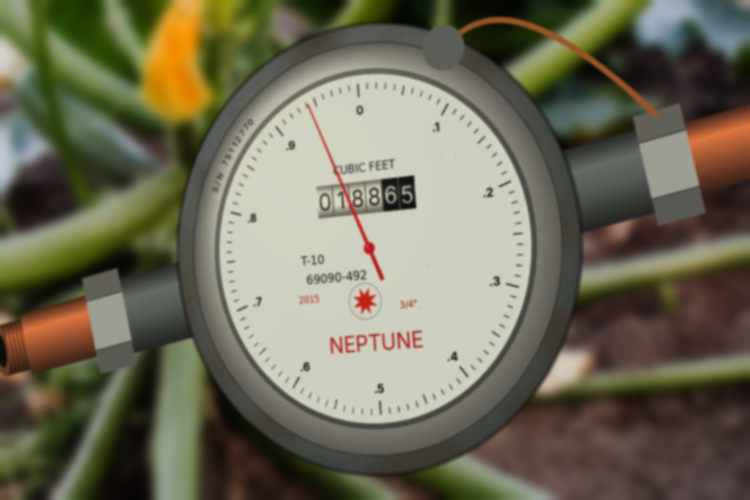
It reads ft³ 18864.94
